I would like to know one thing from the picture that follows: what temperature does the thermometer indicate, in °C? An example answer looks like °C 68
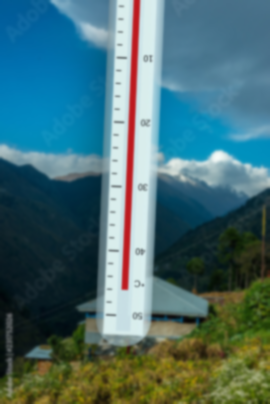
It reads °C 46
